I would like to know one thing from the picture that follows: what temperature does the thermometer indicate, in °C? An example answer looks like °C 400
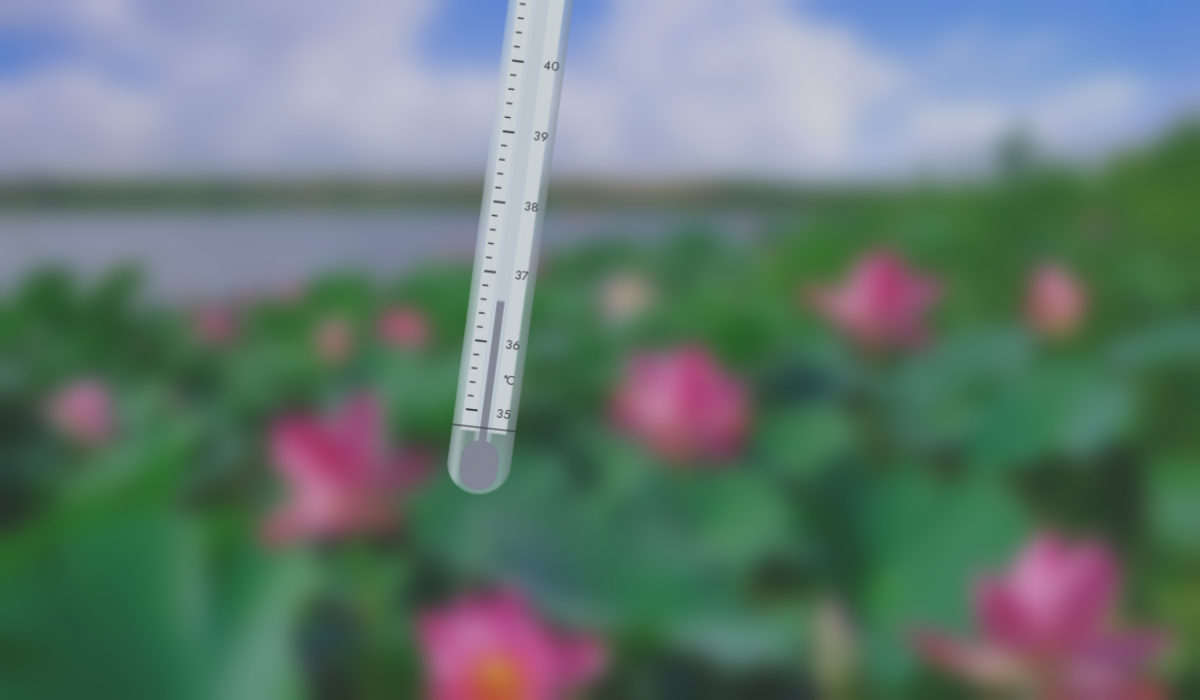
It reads °C 36.6
